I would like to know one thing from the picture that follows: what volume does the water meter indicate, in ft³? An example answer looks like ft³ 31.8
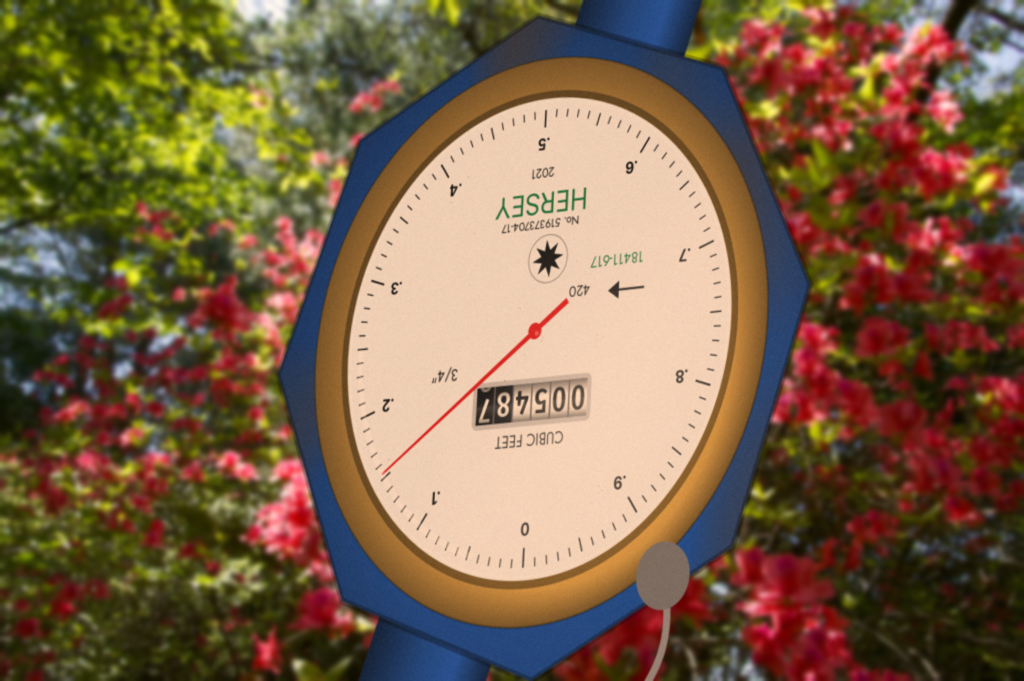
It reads ft³ 5487.15
